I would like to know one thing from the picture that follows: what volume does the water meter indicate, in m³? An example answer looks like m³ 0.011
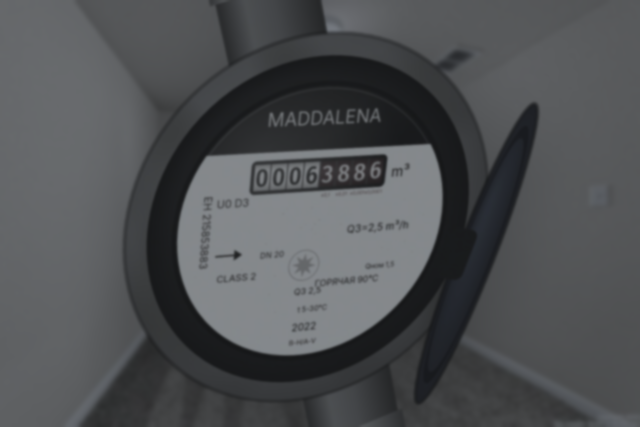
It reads m³ 6.3886
